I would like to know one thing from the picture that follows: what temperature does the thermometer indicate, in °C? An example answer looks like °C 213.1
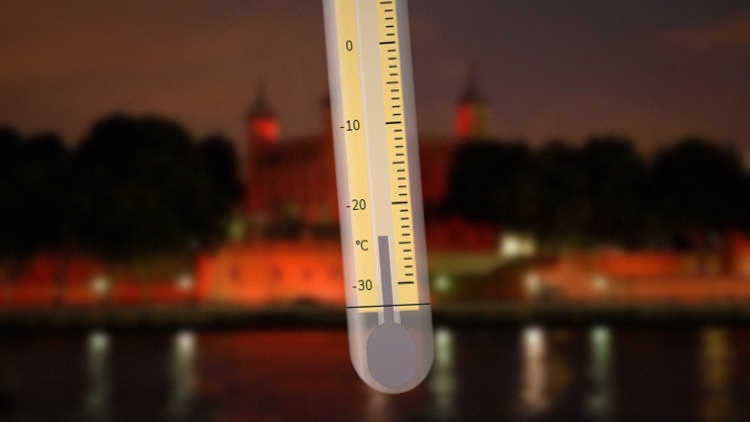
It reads °C -24
